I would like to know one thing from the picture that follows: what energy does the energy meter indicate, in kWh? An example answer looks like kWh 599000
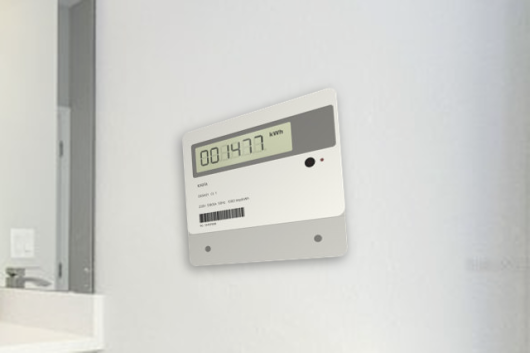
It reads kWh 1477
